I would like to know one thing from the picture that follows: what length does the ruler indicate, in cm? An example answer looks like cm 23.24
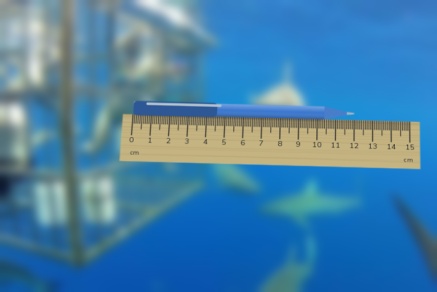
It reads cm 12
